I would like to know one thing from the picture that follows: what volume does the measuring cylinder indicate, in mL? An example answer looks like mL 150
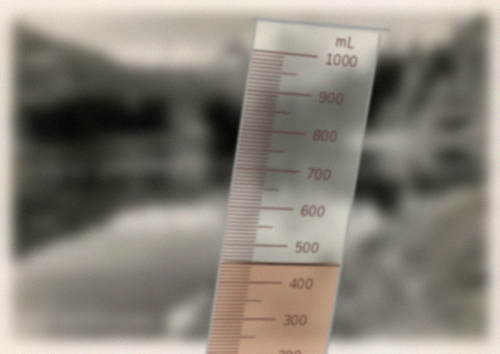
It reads mL 450
